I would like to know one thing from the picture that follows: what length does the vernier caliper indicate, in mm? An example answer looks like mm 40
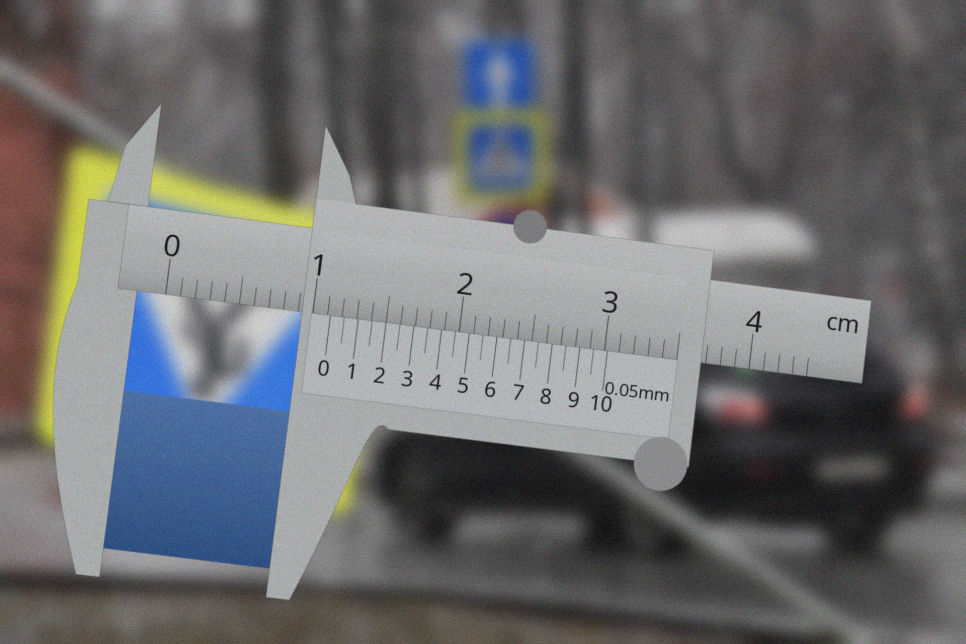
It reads mm 11.2
